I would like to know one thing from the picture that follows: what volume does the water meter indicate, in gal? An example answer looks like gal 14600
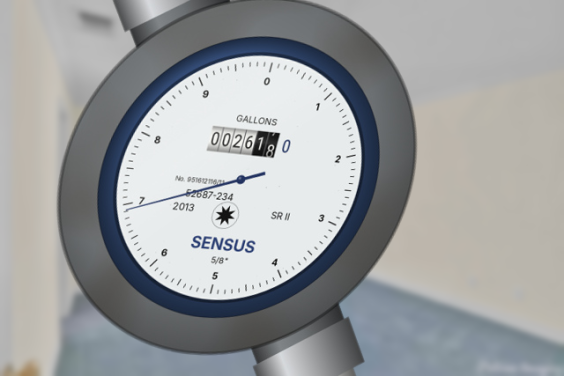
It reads gal 26176.9
